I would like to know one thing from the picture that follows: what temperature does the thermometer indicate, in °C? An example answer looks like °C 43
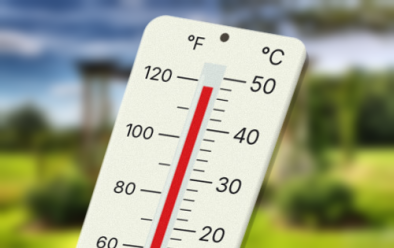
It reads °C 48
